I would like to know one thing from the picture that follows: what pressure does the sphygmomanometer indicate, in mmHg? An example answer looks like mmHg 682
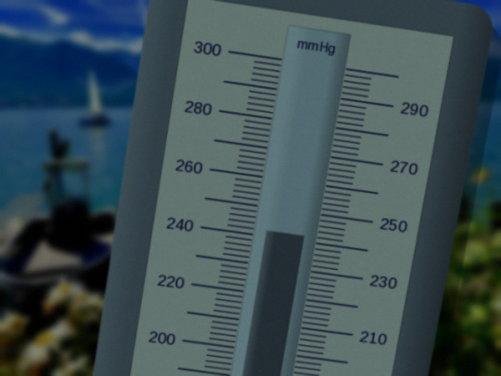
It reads mmHg 242
